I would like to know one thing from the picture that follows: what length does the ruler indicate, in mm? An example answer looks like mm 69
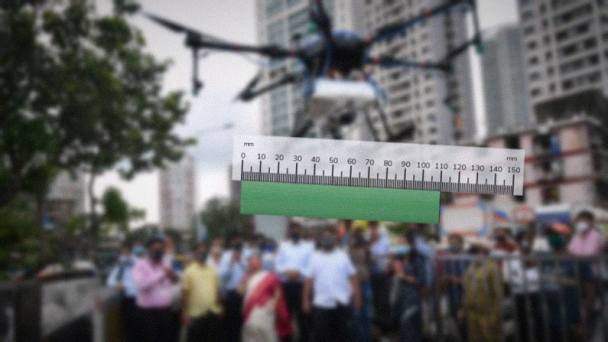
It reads mm 110
